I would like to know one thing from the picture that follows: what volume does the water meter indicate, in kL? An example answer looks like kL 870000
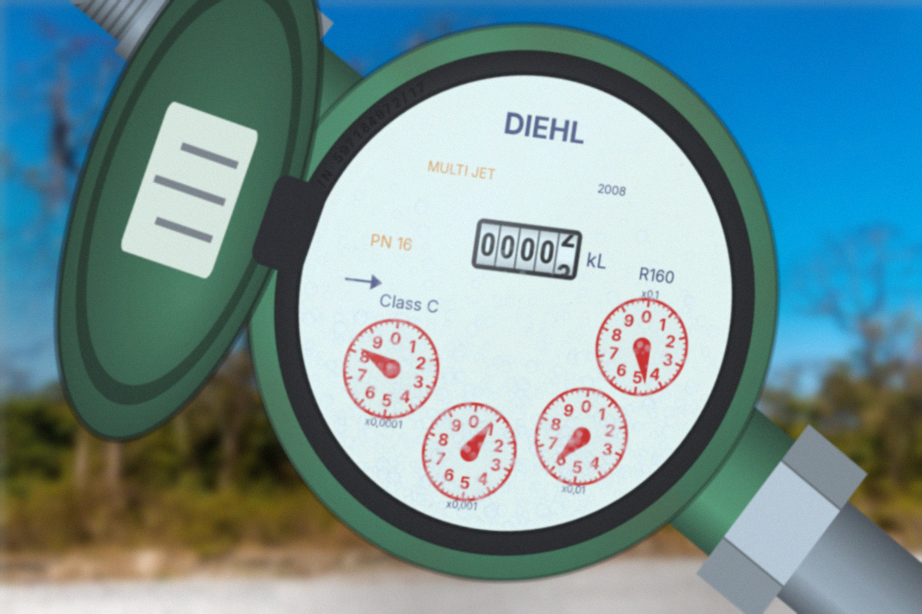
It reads kL 2.4608
